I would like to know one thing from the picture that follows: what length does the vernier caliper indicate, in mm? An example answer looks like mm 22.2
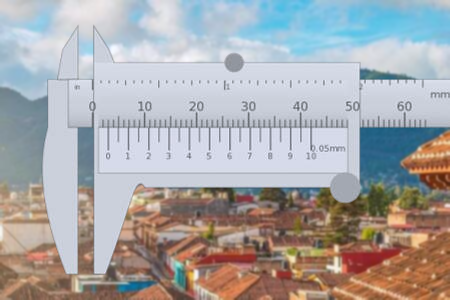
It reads mm 3.0
